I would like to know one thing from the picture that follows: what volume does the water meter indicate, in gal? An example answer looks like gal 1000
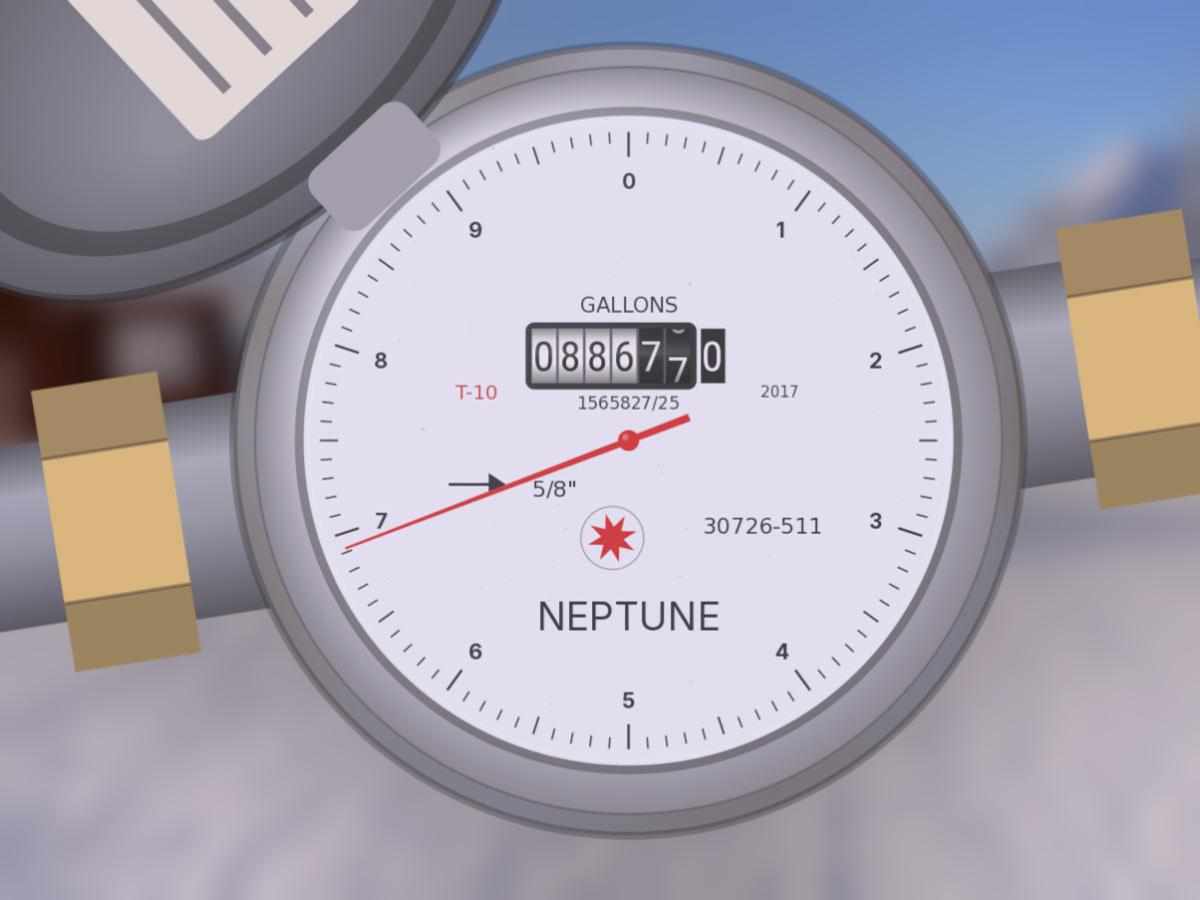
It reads gal 886766.9
